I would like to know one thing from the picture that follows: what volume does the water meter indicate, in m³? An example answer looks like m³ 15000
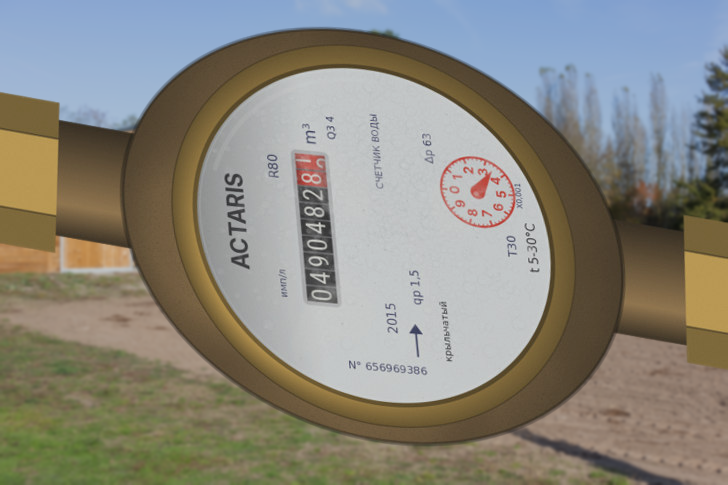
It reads m³ 490482.813
